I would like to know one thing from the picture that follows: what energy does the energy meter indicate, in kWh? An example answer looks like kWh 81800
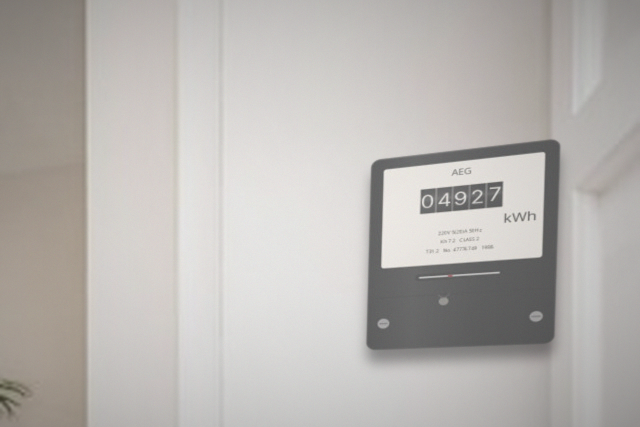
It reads kWh 4927
